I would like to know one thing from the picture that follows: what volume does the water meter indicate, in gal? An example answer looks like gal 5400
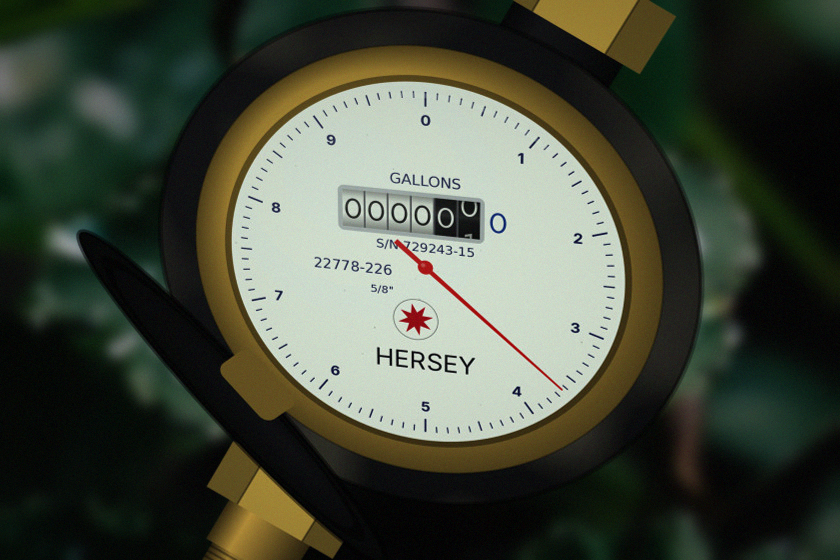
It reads gal 3.6
